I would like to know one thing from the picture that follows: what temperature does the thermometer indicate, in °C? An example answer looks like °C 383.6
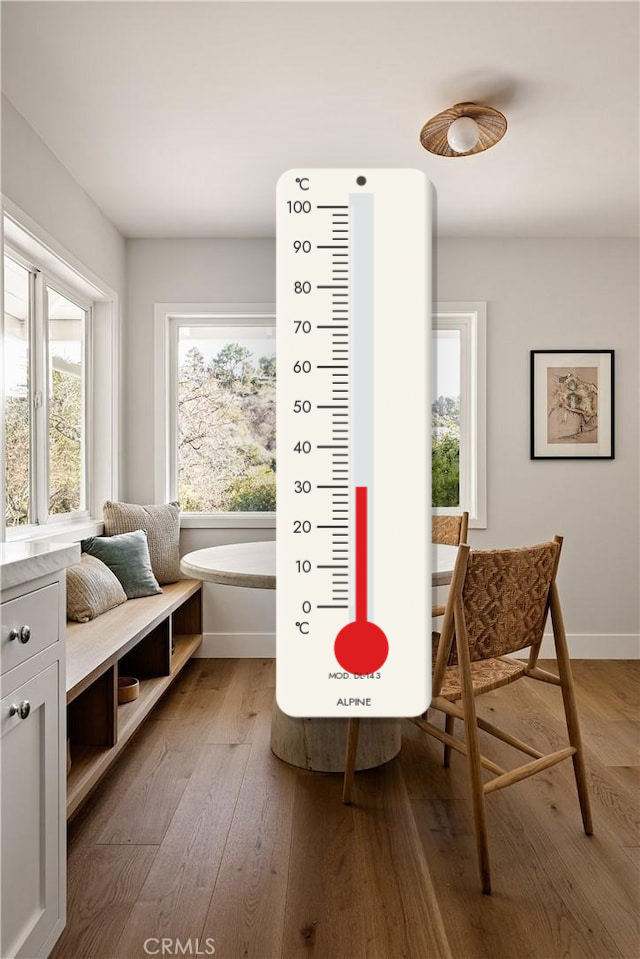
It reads °C 30
